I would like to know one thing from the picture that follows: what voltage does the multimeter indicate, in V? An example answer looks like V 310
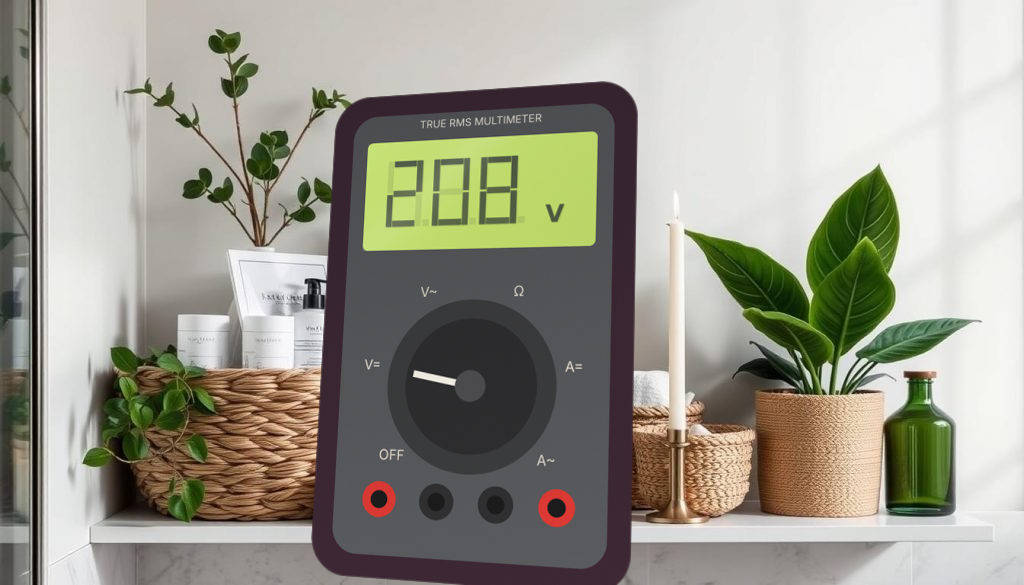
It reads V 208
